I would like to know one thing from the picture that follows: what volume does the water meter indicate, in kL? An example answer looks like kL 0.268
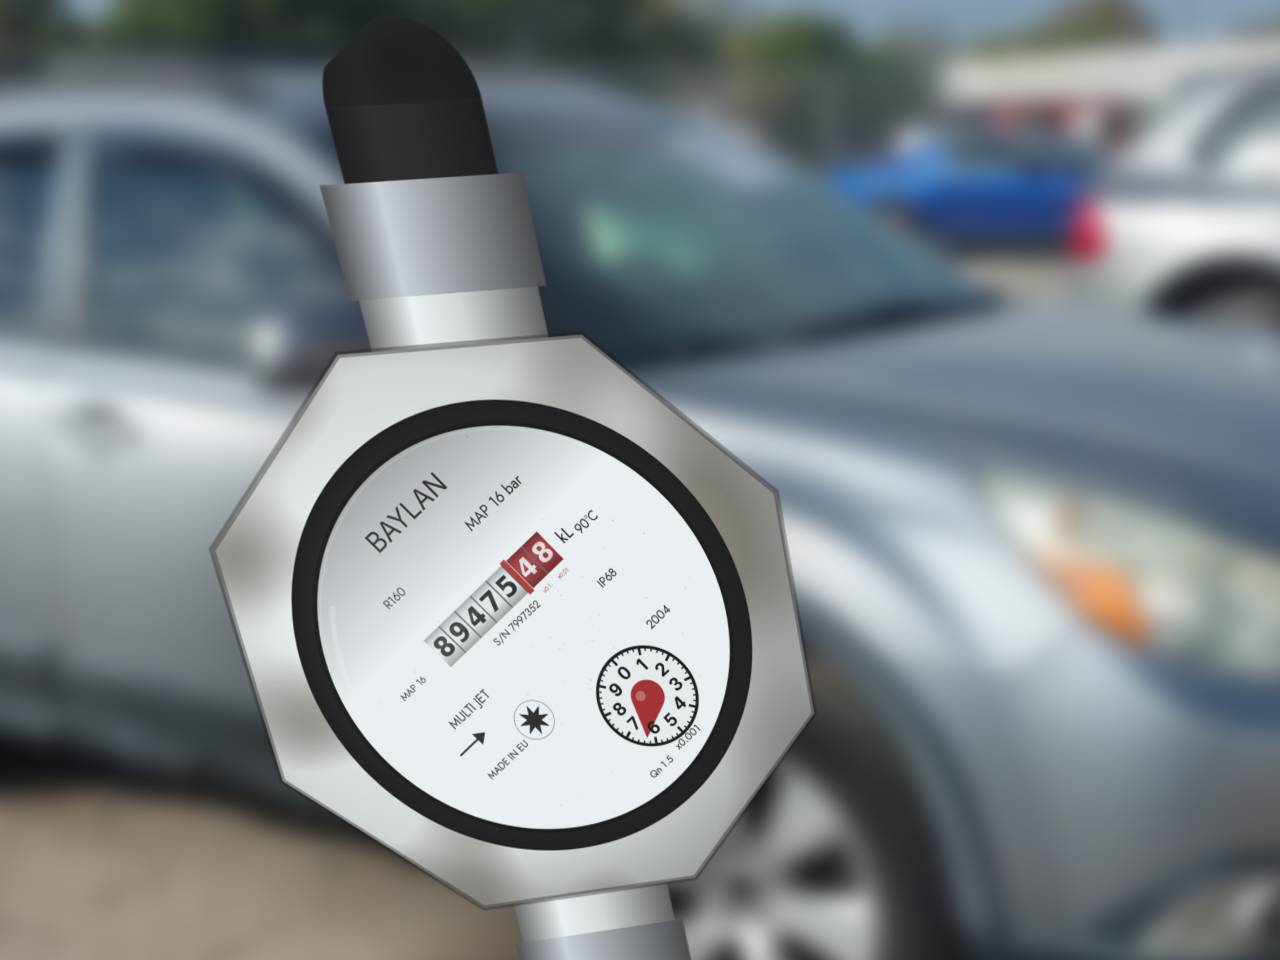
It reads kL 89475.486
